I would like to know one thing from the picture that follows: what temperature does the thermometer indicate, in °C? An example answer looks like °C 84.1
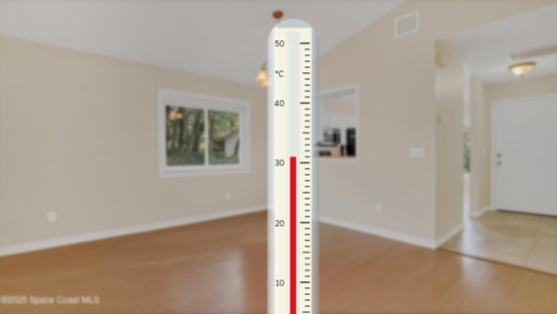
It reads °C 31
